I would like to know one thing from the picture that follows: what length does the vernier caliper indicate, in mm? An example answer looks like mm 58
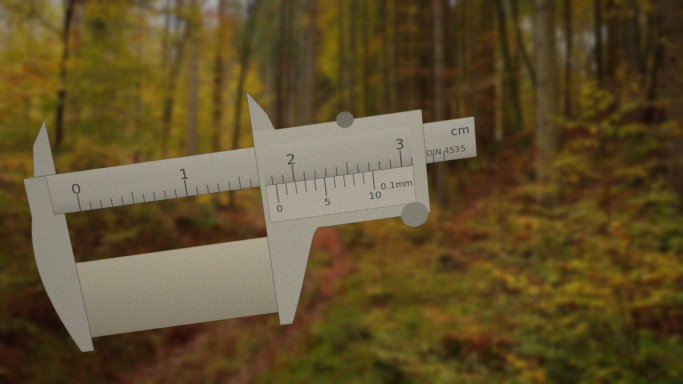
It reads mm 18.3
